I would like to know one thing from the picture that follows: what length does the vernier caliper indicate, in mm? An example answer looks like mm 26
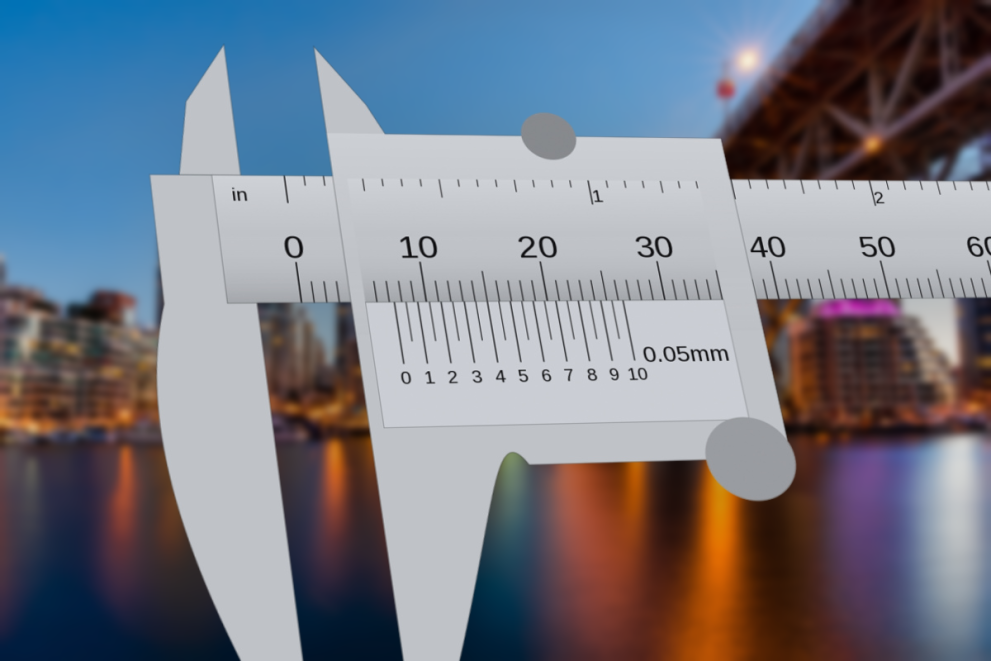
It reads mm 7.4
